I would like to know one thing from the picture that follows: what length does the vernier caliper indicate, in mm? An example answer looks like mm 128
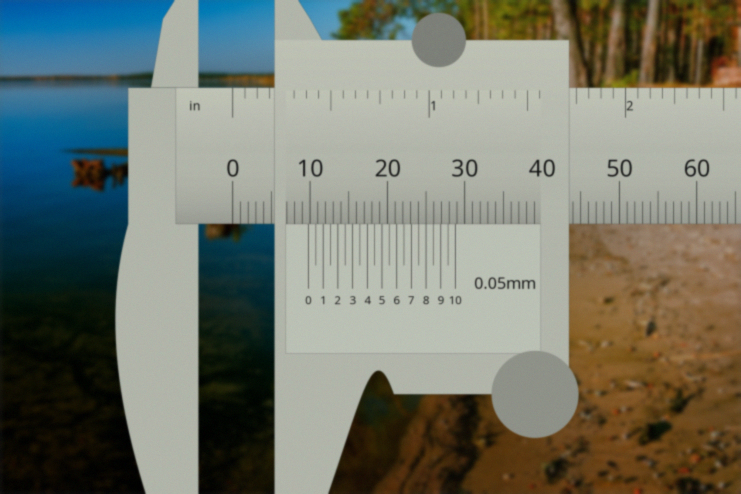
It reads mm 9.8
